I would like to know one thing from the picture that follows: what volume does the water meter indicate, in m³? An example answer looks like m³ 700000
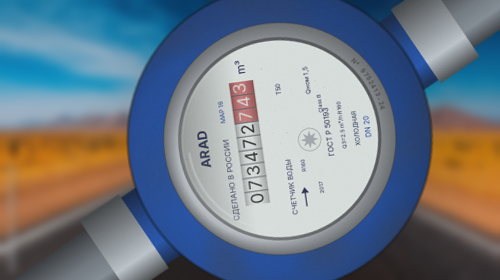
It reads m³ 73472.743
